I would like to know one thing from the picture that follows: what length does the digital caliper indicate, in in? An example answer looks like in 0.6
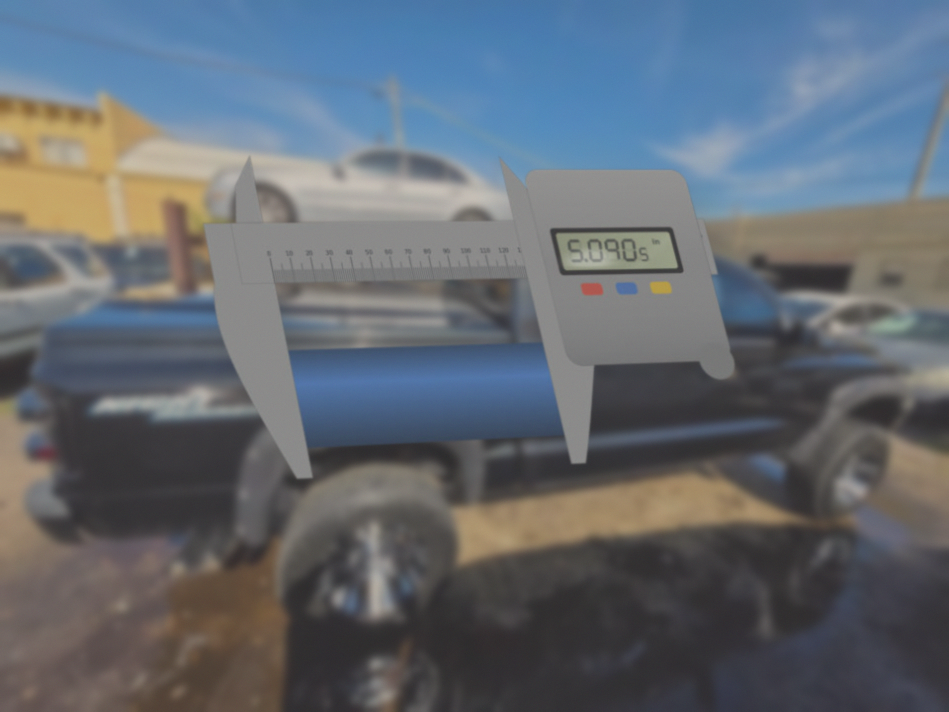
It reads in 5.0905
